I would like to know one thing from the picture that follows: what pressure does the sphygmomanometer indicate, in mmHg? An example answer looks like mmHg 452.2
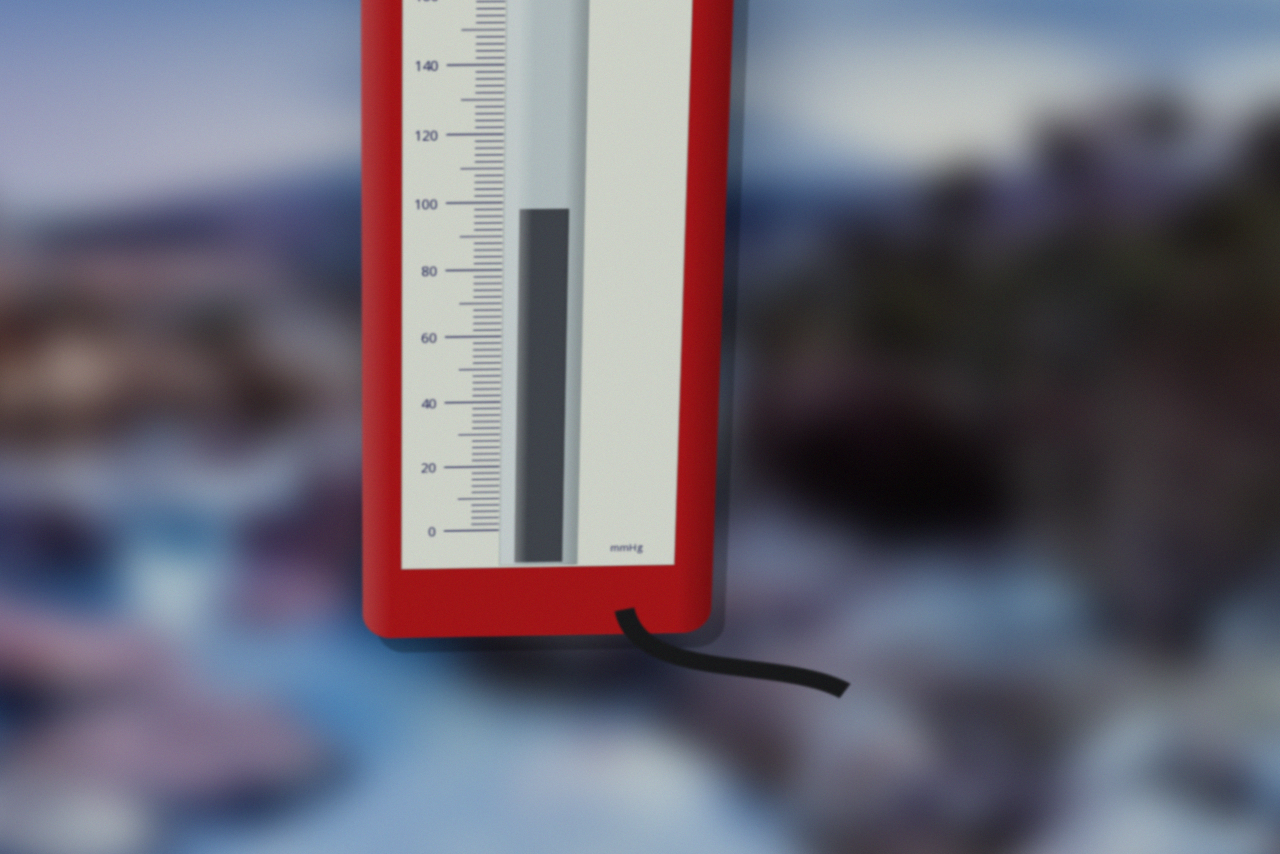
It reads mmHg 98
